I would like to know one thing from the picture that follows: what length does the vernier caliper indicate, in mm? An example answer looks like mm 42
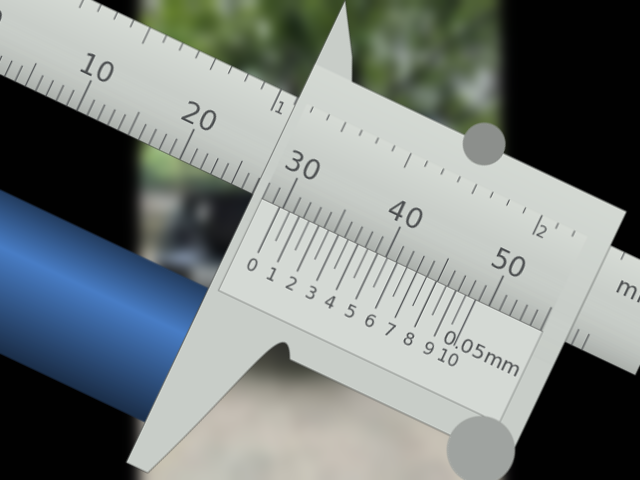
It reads mm 29.7
